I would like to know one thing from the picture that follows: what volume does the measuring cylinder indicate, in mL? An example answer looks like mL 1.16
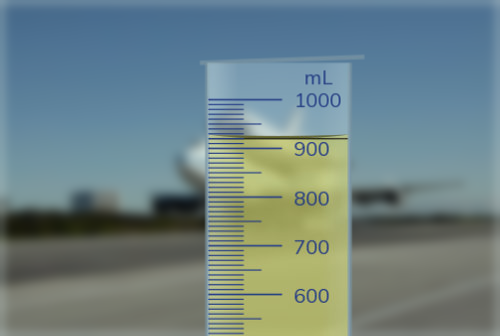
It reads mL 920
